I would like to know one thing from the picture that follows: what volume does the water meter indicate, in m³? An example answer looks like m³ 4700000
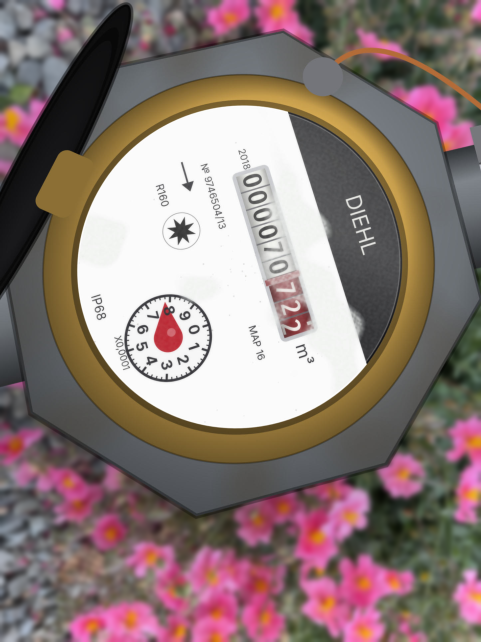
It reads m³ 70.7217
